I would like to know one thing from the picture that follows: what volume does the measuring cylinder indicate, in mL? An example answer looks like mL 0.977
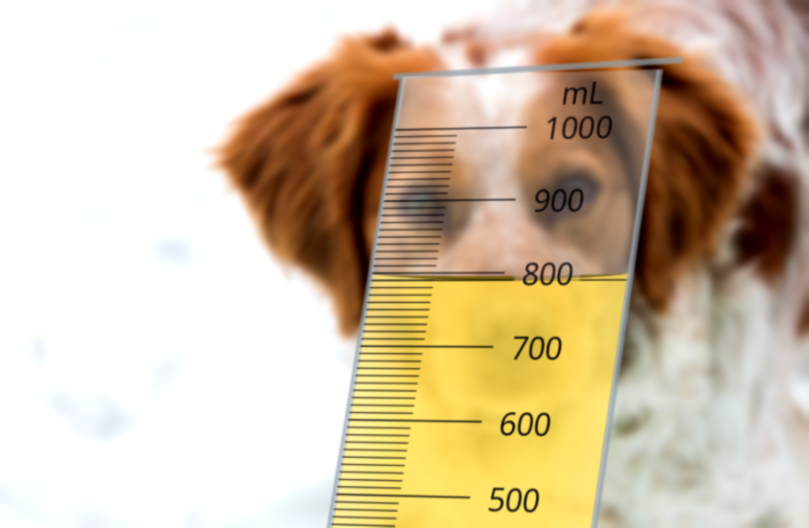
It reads mL 790
